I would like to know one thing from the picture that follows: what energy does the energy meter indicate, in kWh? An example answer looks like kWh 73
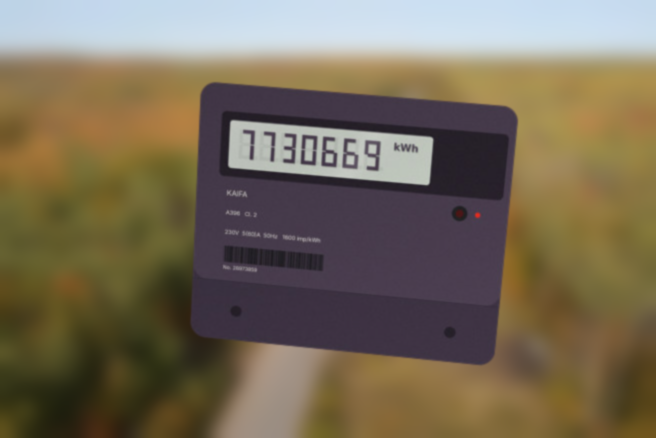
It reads kWh 7730669
